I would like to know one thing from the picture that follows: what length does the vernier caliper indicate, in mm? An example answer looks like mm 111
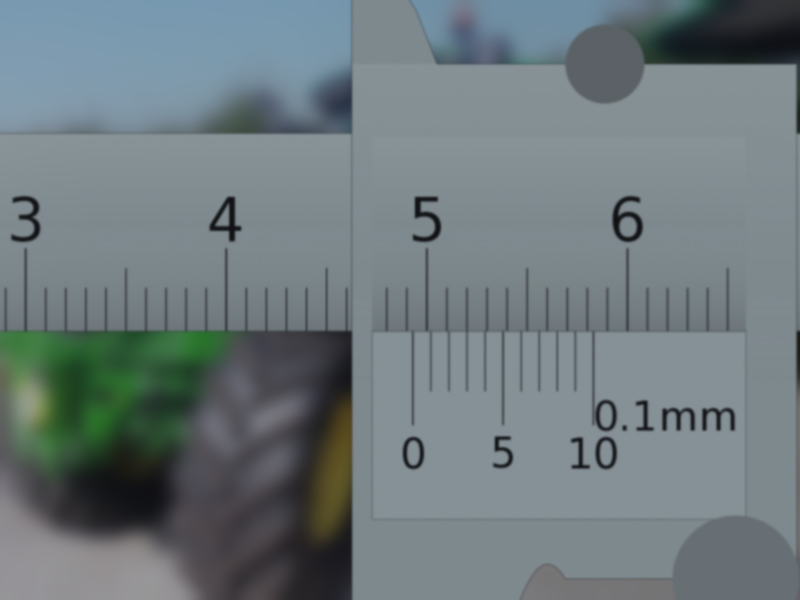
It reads mm 49.3
